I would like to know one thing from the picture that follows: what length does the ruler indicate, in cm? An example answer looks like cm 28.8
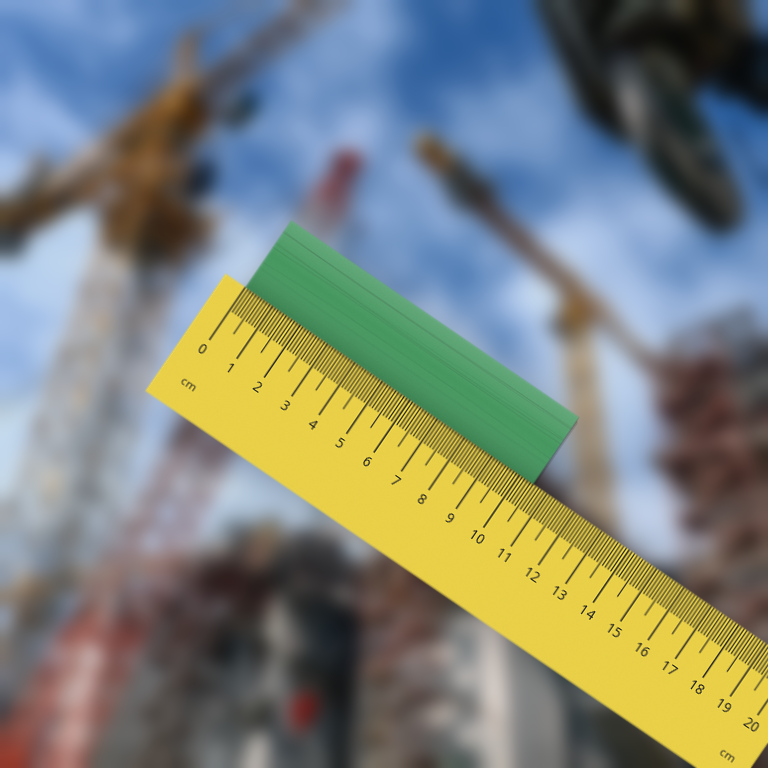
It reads cm 10.5
